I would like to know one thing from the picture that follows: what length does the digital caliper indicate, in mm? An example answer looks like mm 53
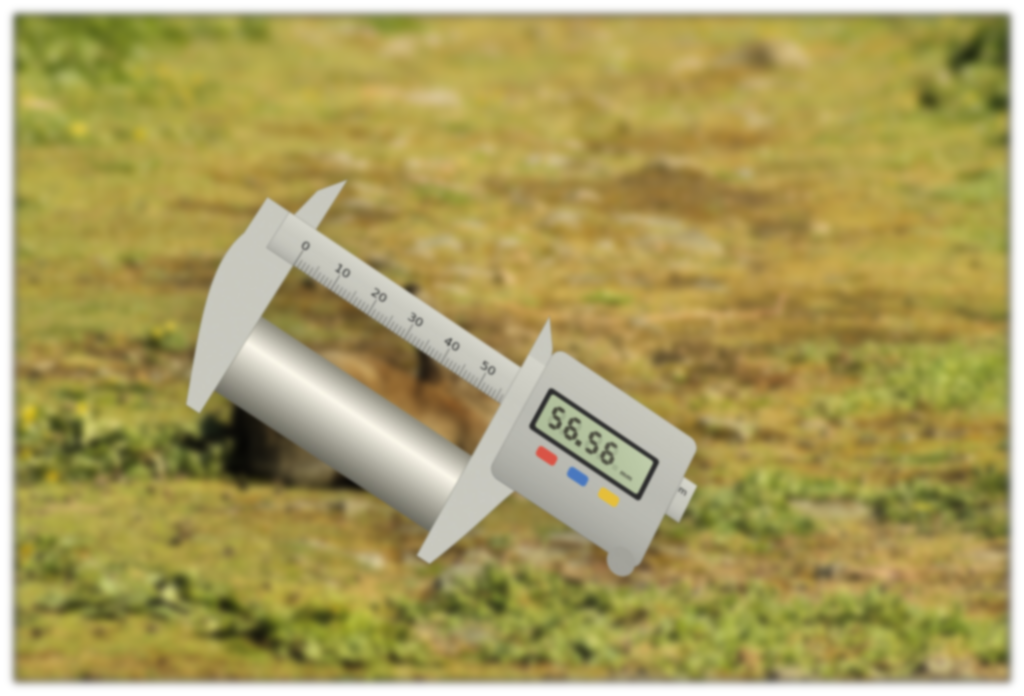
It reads mm 56.56
